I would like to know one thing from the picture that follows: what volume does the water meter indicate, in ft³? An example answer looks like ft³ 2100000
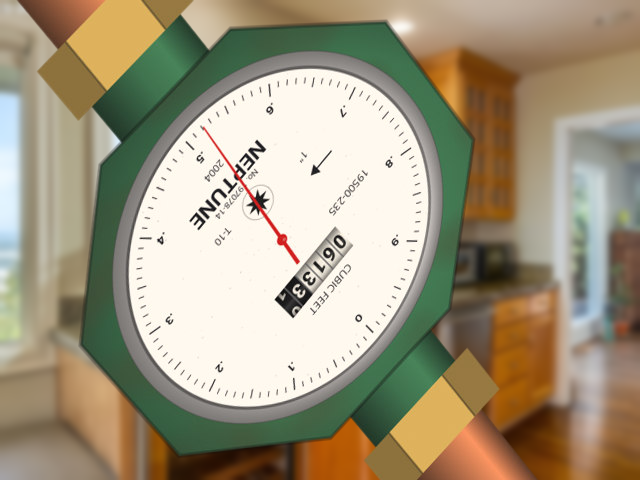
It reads ft³ 61330.52
